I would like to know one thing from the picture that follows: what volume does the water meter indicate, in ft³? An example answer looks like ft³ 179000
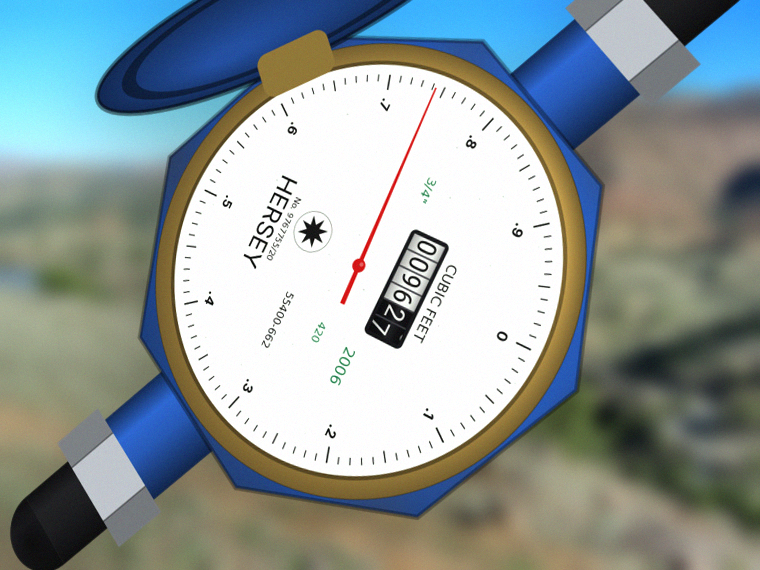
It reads ft³ 9626.74
